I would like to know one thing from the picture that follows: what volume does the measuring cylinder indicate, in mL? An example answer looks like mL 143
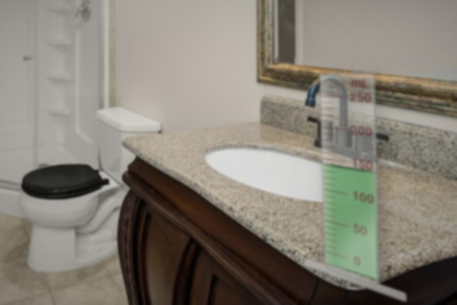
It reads mL 140
